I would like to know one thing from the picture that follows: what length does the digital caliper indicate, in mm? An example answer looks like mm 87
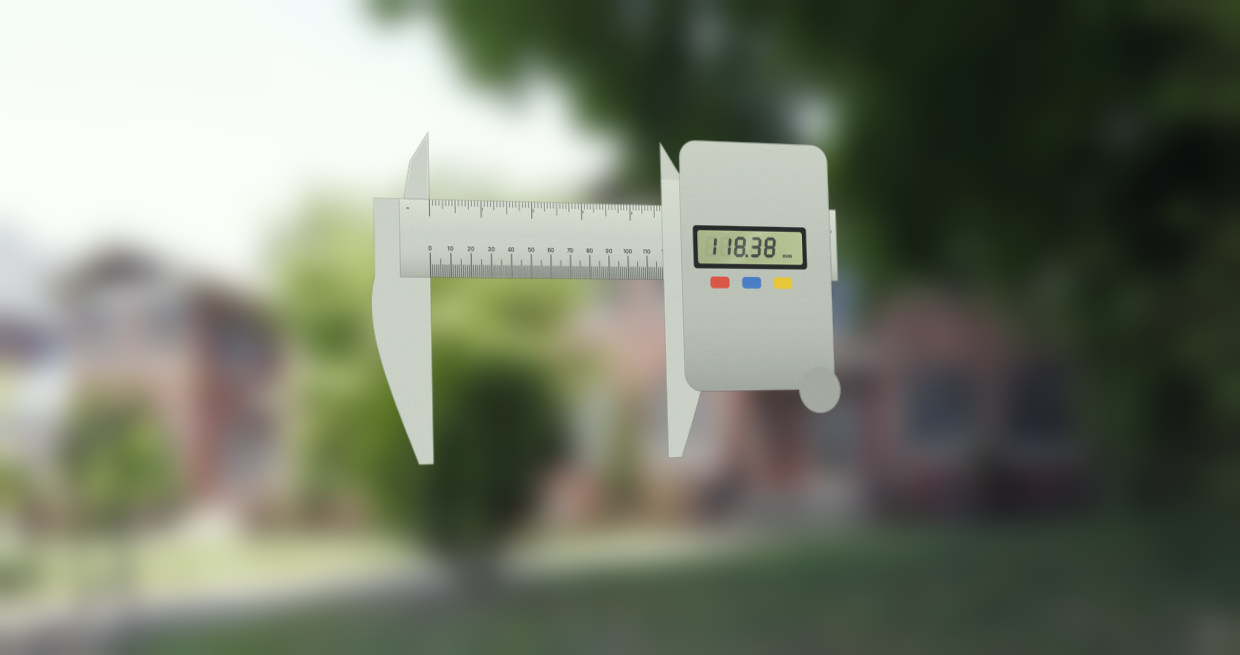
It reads mm 118.38
